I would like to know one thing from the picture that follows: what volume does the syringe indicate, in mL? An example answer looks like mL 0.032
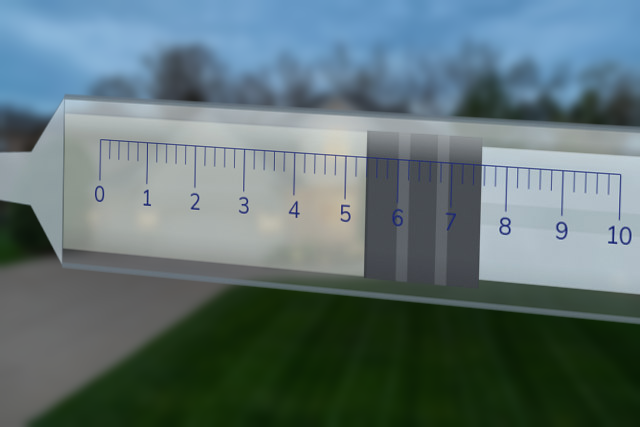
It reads mL 5.4
